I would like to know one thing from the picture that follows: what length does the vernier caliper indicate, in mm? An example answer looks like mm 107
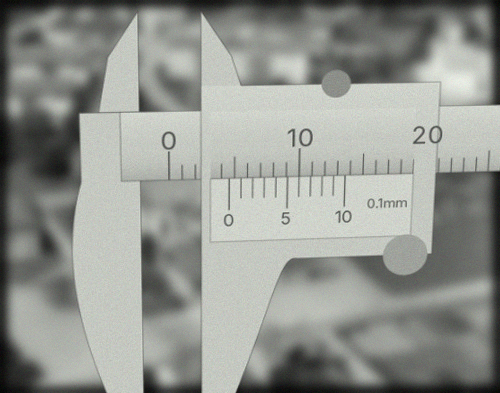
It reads mm 4.6
